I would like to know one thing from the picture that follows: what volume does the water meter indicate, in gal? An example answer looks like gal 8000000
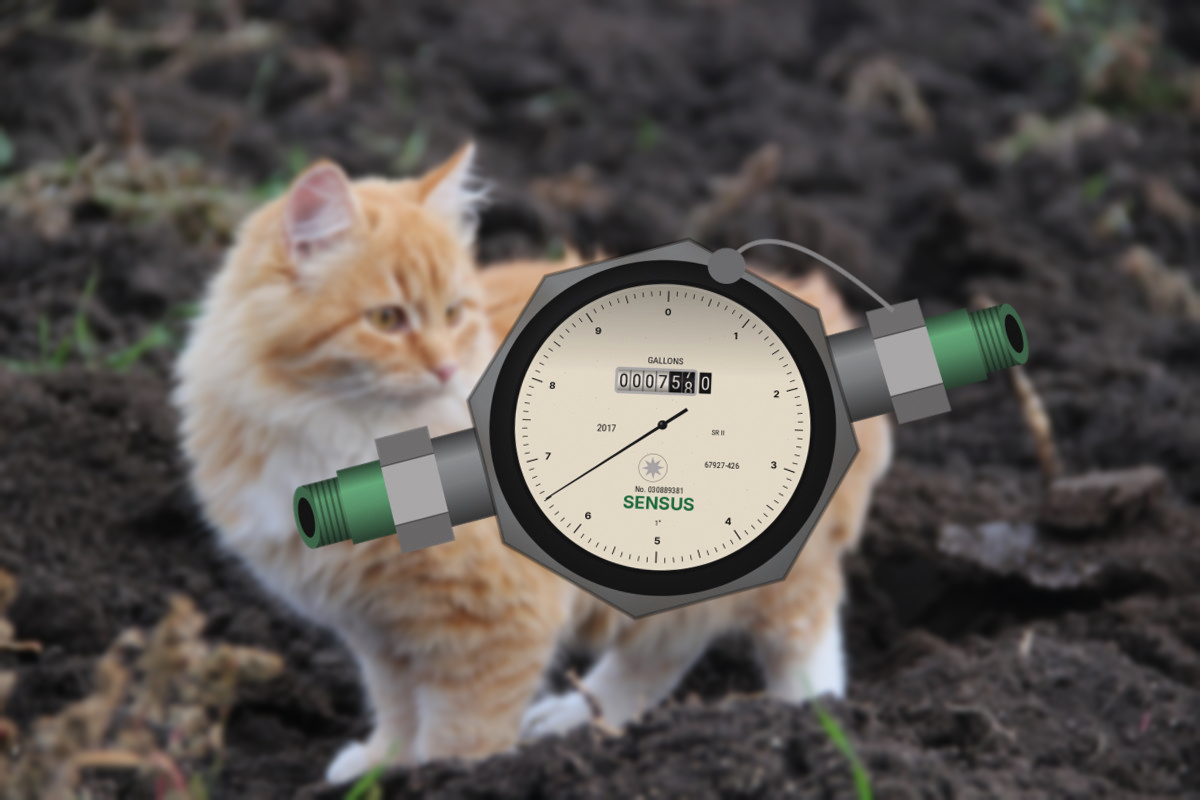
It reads gal 7576.5
